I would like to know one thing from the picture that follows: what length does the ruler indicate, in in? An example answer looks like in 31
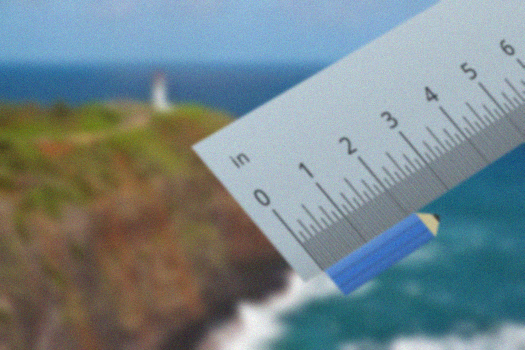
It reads in 2.5
